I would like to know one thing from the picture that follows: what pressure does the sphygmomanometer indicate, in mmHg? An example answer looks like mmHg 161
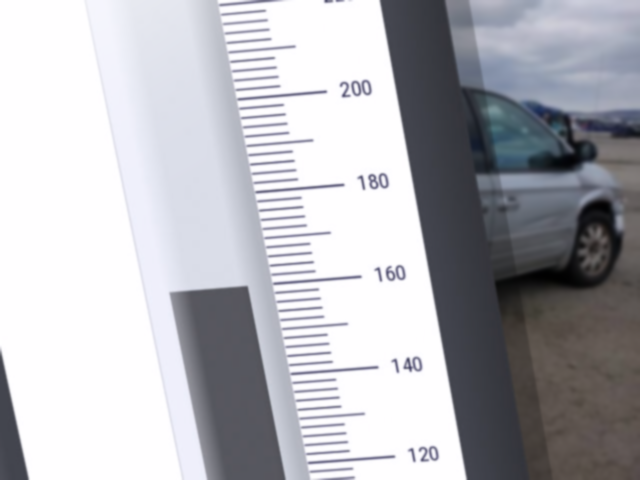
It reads mmHg 160
